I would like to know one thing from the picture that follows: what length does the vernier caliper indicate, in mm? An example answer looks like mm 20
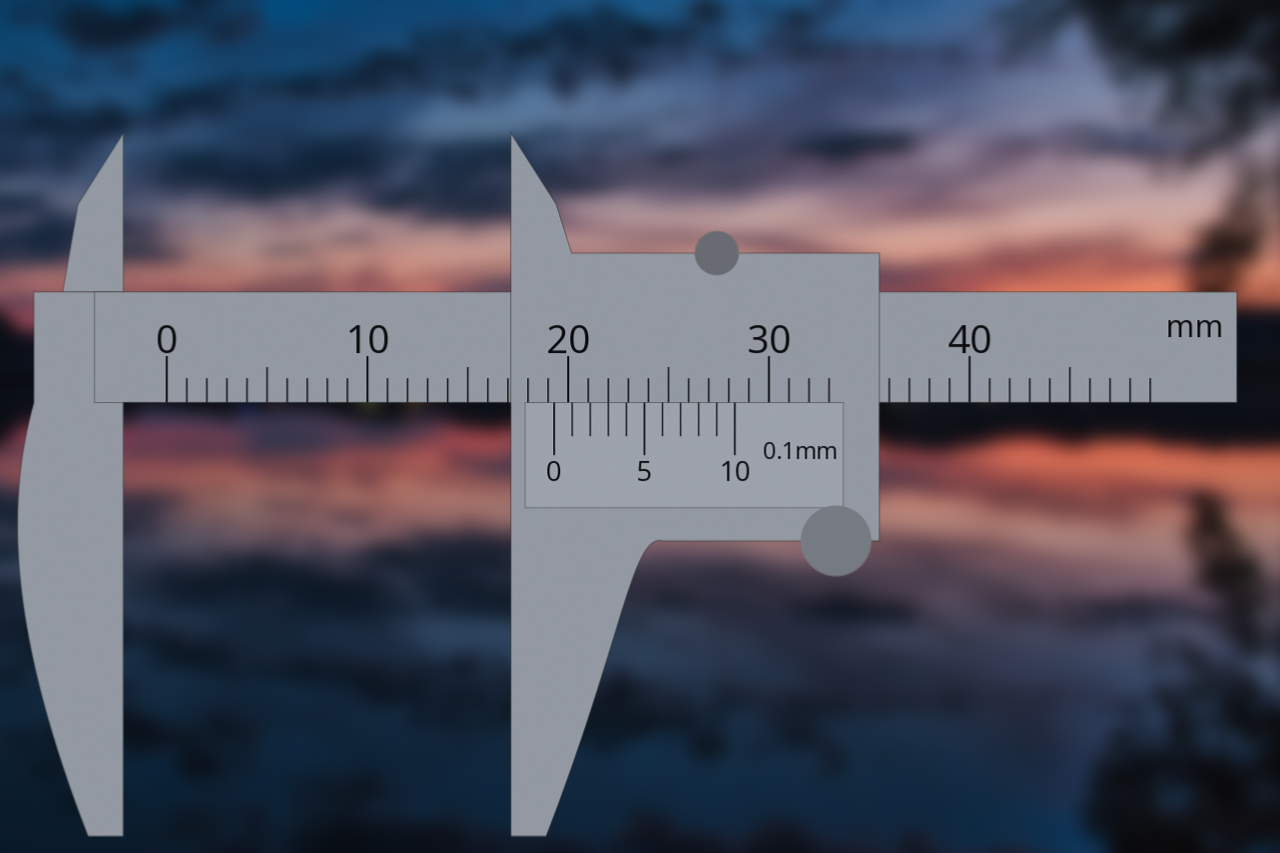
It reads mm 19.3
